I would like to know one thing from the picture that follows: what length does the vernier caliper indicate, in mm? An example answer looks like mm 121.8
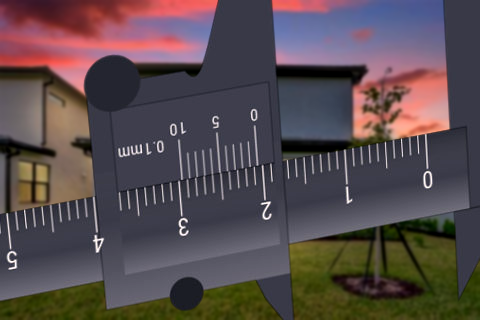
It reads mm 20.6
